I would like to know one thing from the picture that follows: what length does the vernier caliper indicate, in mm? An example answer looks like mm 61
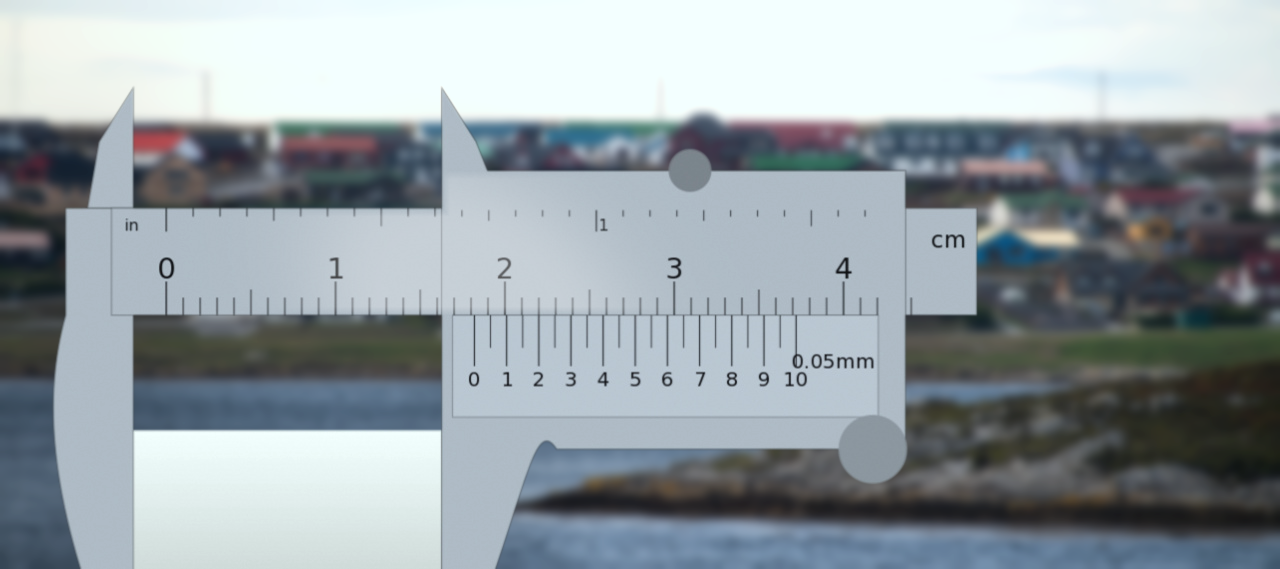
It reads mm 18.2
